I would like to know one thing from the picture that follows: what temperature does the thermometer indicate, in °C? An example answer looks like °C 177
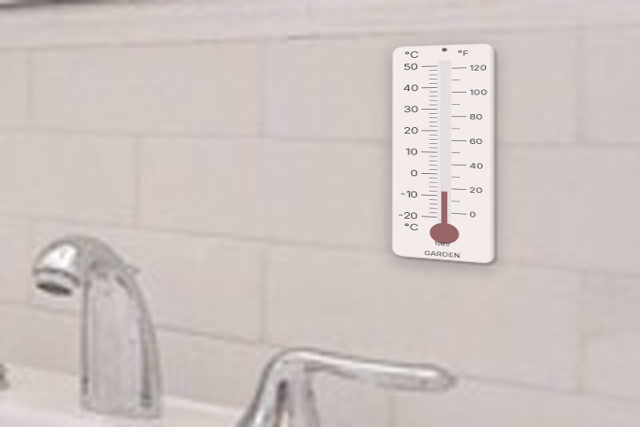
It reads °C -8
